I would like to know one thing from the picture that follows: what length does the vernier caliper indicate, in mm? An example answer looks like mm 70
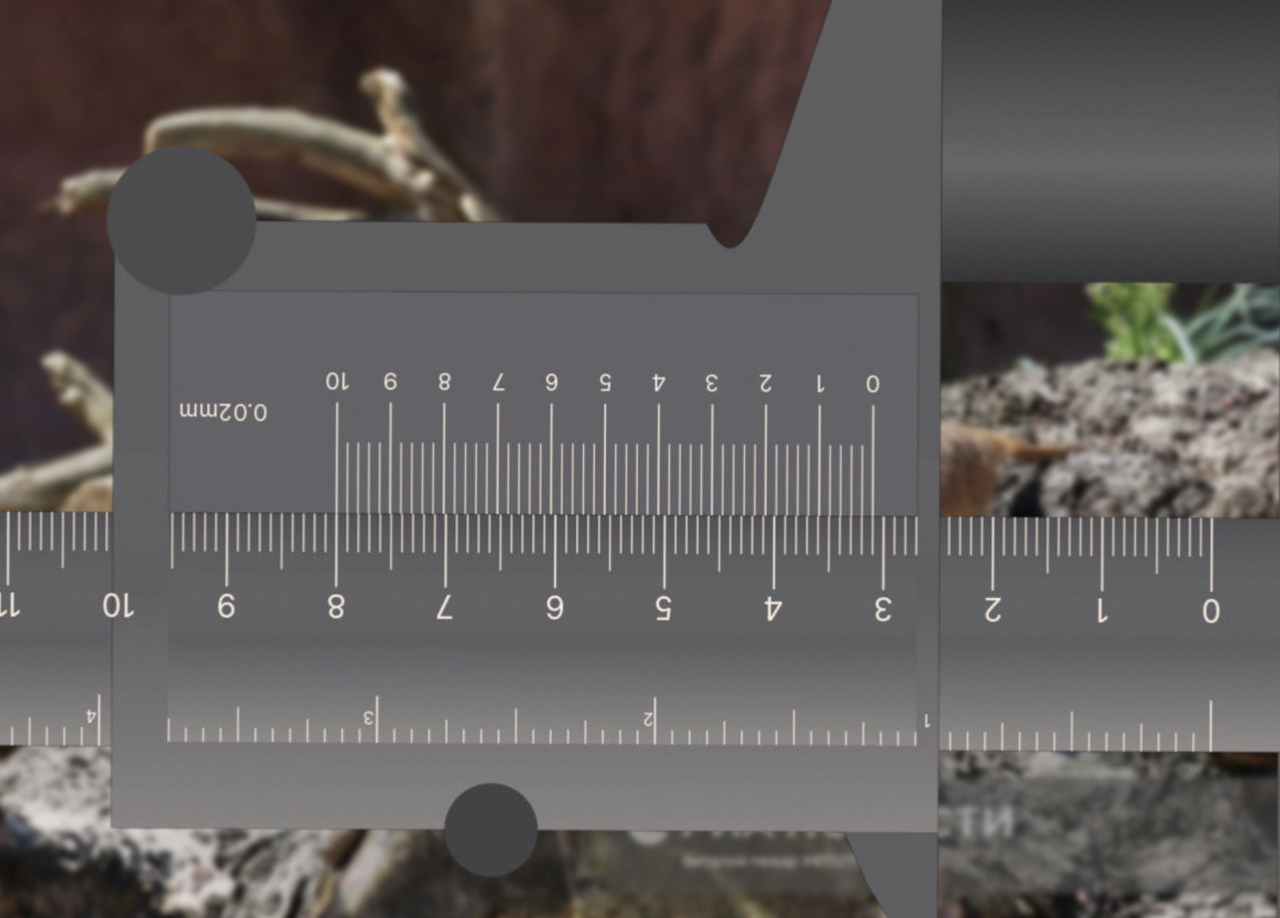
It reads mm 31.0
